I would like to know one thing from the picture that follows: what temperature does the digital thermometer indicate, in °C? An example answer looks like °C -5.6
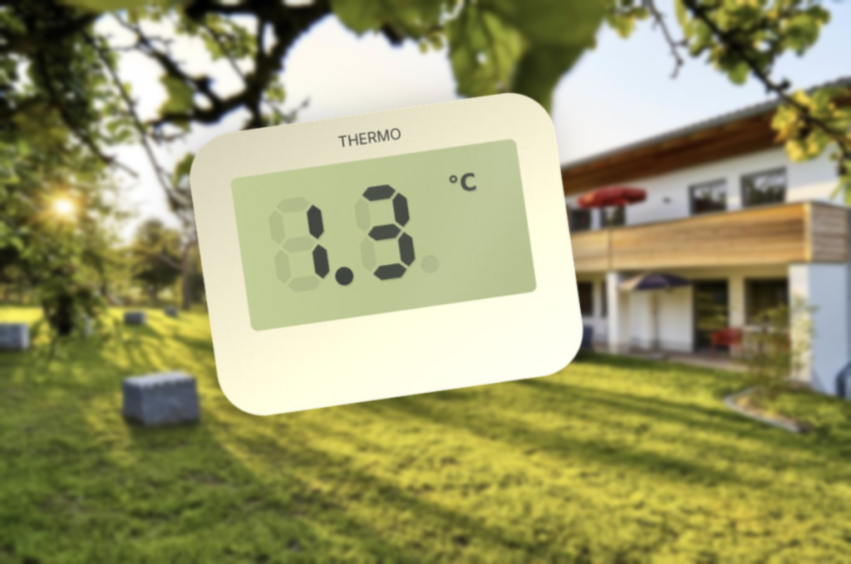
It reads °C 1.3
